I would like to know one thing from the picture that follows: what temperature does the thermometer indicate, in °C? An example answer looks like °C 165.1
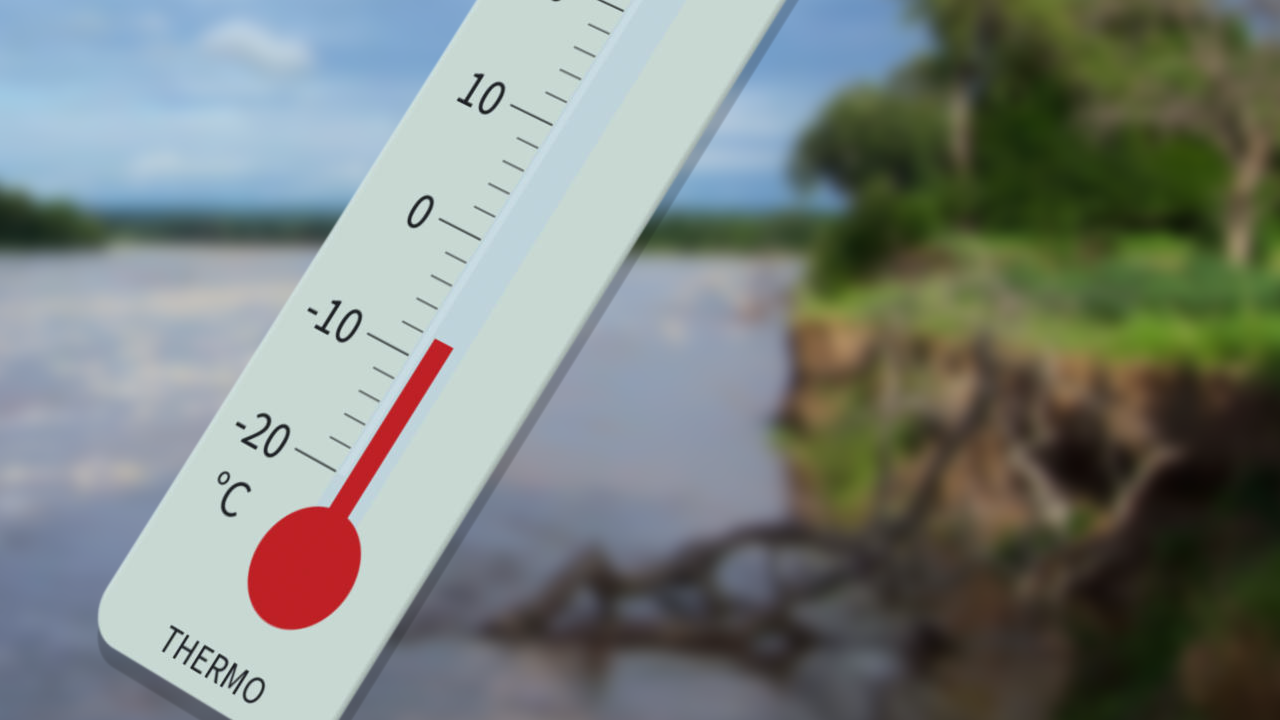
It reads °C -8
